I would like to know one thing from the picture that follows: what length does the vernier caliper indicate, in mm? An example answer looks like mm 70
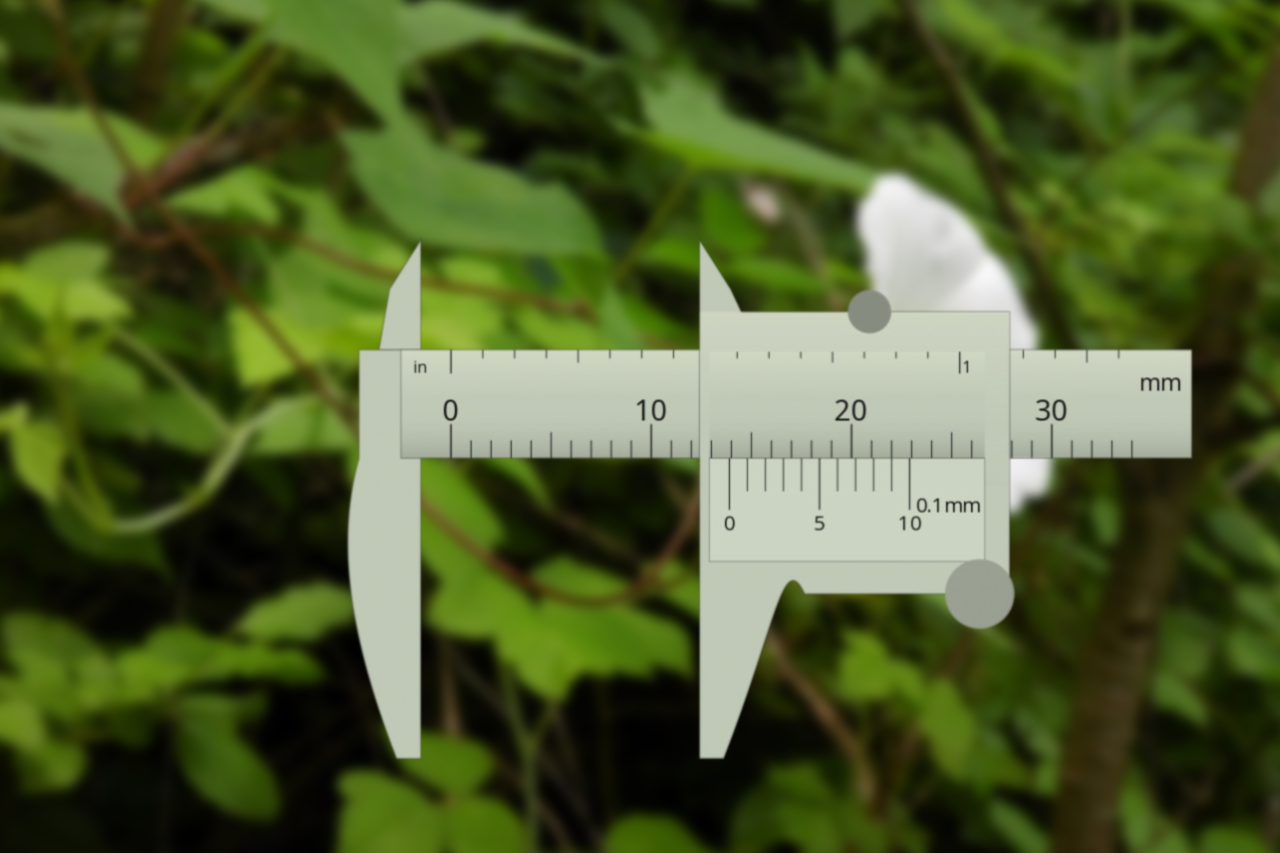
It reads mm 13.9
